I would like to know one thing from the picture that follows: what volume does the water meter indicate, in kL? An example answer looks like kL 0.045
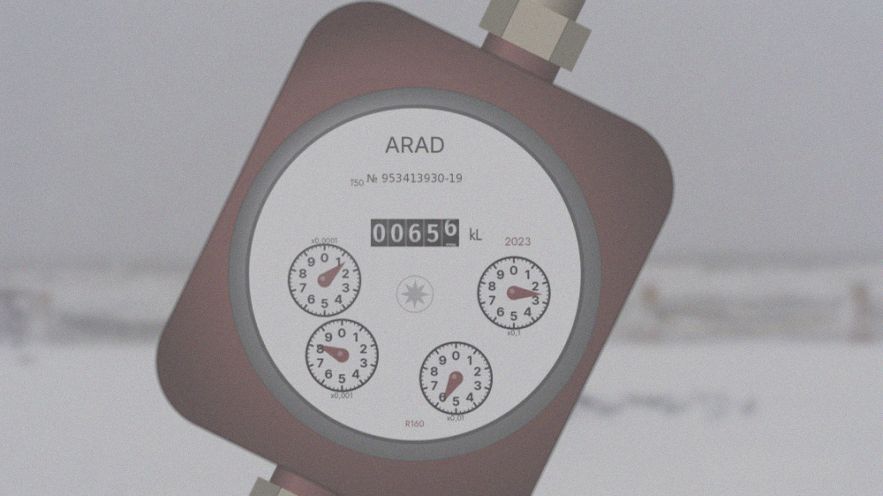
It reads kL 656.2581
